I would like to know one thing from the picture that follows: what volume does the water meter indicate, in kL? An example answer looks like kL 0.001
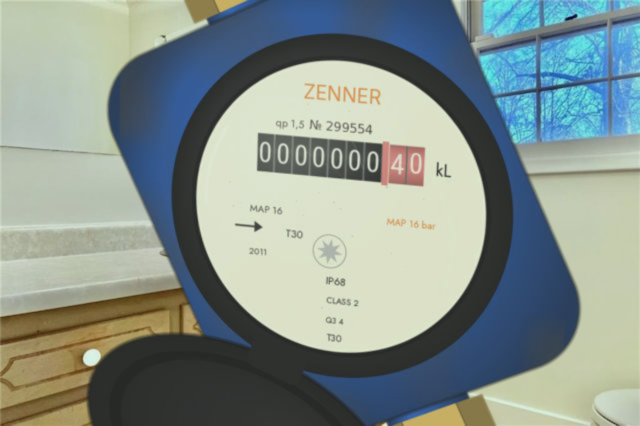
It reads kL 0.40
